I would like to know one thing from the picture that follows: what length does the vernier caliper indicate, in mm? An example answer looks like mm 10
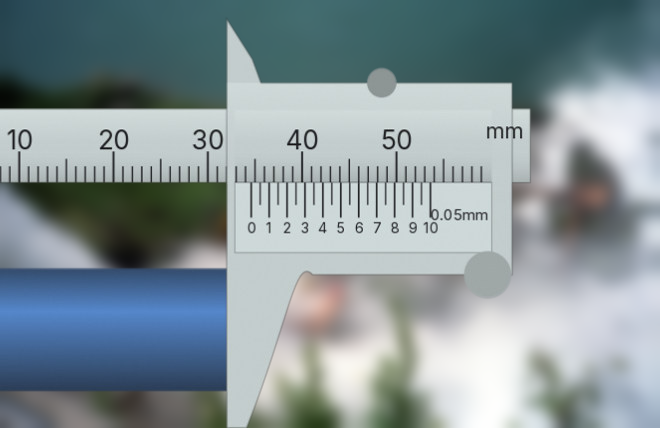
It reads mm 34.6
